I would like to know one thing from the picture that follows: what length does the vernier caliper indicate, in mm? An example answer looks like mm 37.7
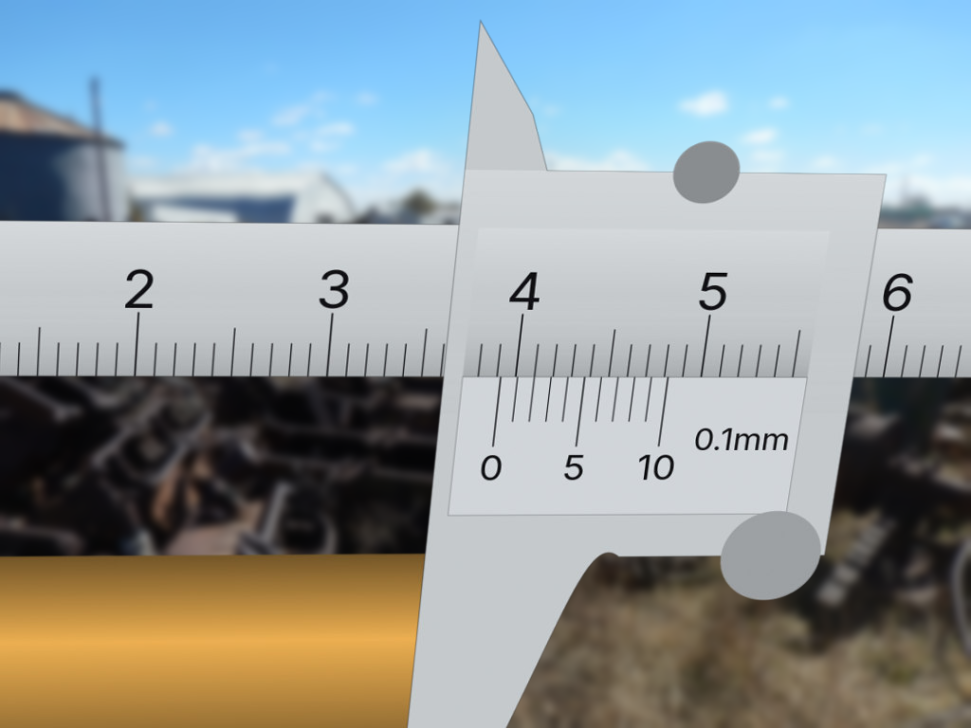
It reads mm 39.2
